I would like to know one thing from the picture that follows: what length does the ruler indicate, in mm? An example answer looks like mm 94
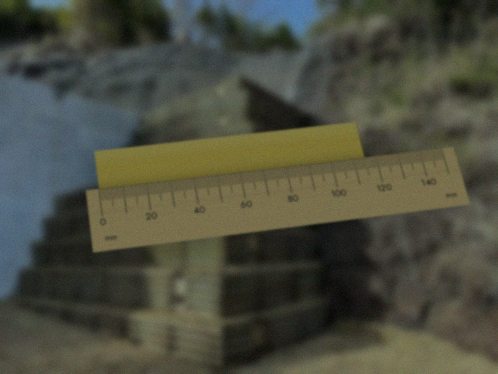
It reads mm 115
